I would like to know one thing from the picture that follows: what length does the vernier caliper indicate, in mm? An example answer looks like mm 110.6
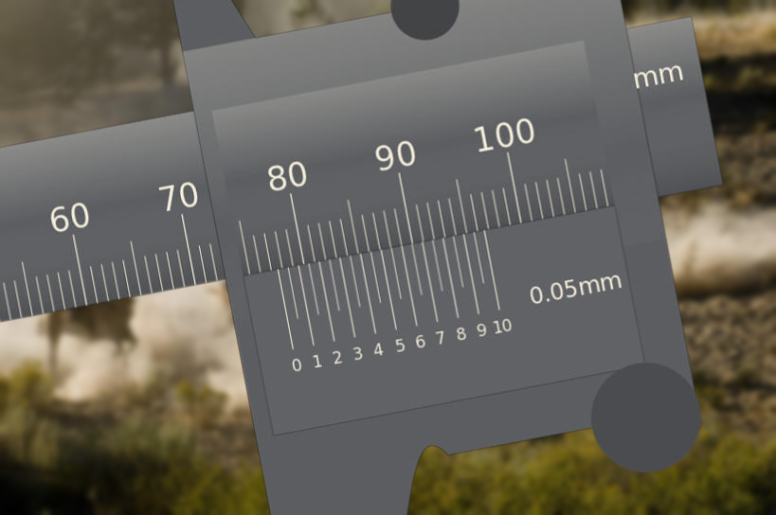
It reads mm 77.6
